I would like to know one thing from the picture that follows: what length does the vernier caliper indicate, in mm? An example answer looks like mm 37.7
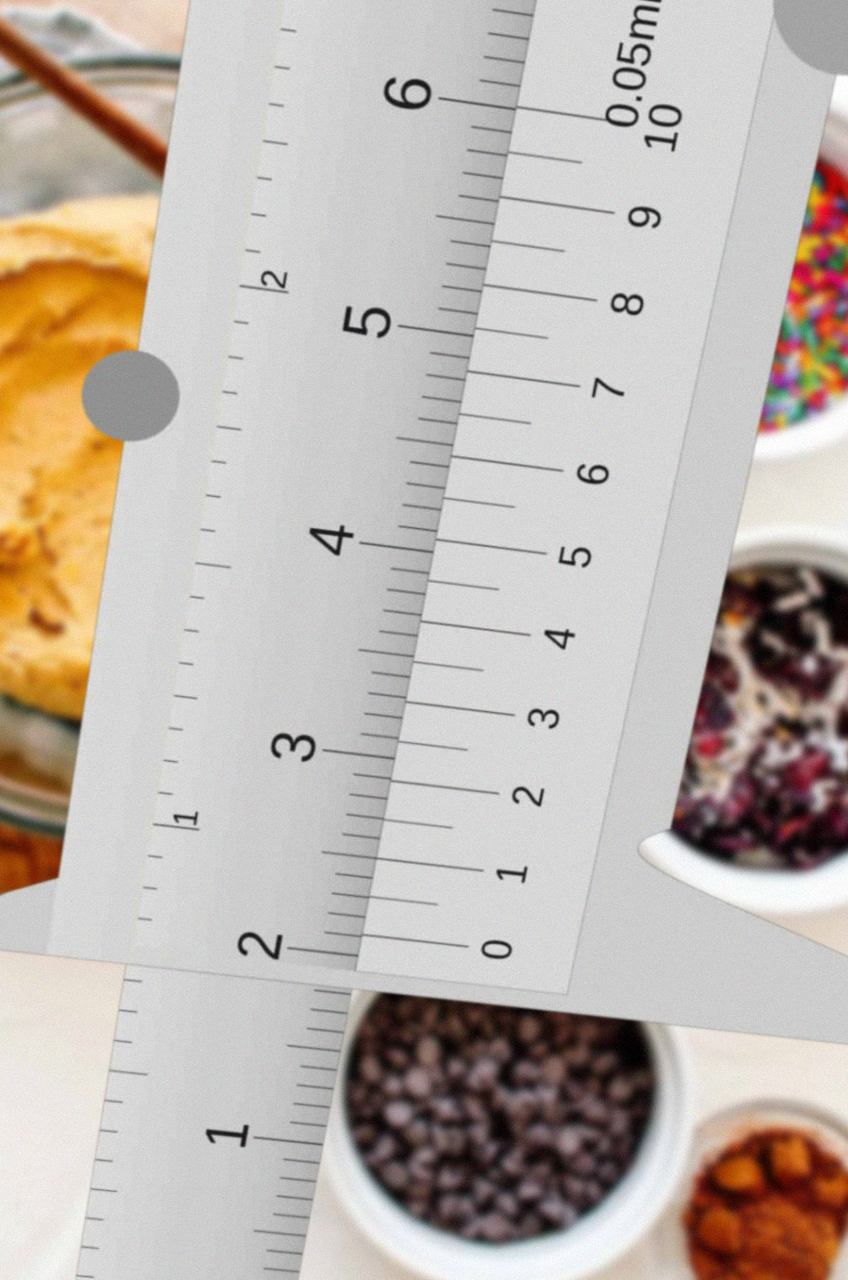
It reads mm 21.1
